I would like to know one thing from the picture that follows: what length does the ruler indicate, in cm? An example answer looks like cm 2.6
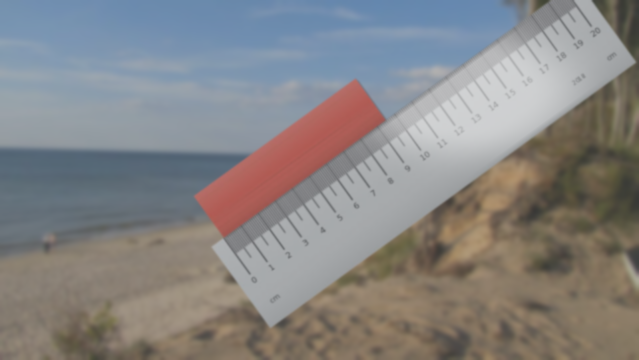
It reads cm 9.5
